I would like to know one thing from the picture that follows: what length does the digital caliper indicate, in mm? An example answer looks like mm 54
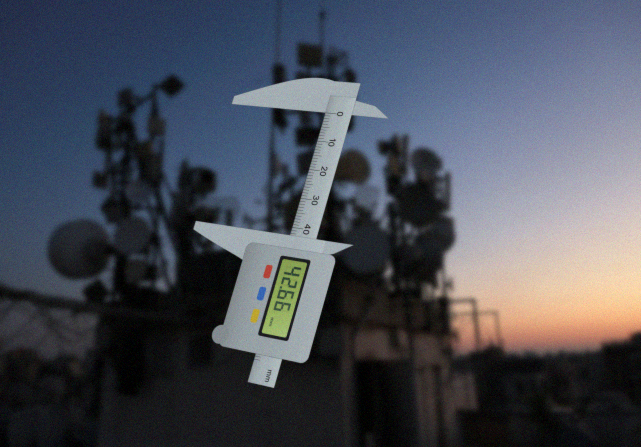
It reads mm 42.66
